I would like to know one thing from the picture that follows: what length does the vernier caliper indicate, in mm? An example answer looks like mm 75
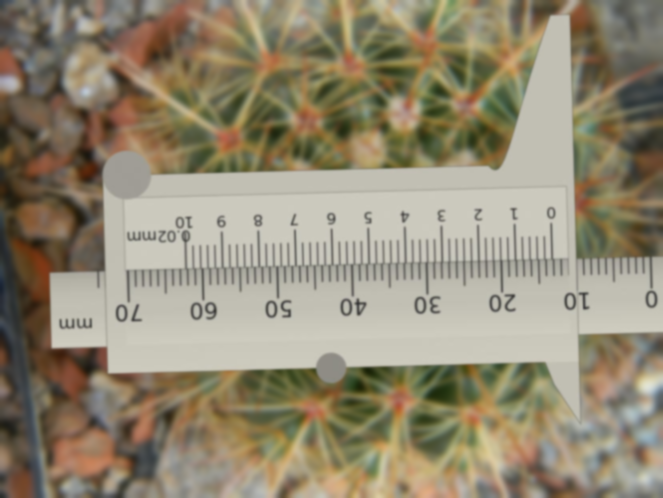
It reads mm 13.2
